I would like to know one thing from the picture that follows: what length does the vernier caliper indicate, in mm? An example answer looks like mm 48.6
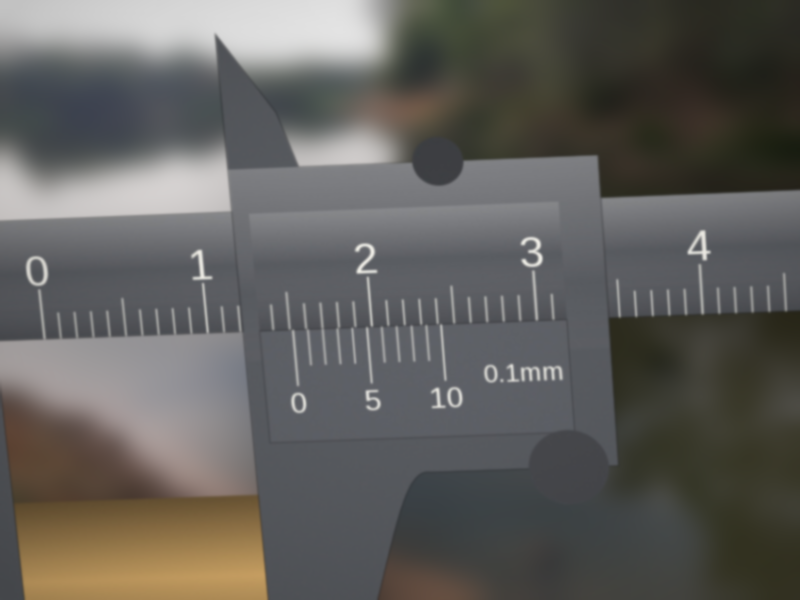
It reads mm 15.2
